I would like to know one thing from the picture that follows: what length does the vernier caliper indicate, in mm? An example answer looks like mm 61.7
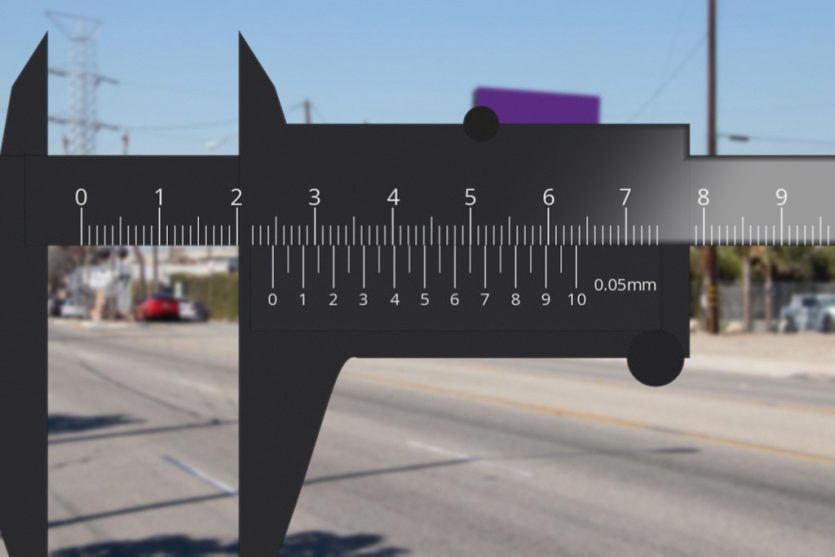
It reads mm 24.6
